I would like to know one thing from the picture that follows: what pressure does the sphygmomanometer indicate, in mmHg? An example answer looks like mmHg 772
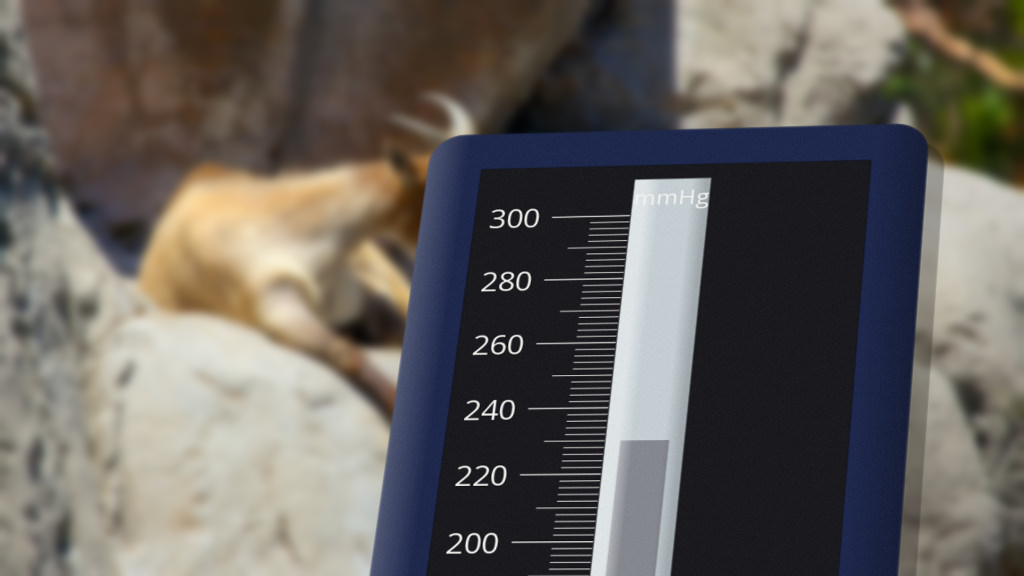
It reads mmHg 230
